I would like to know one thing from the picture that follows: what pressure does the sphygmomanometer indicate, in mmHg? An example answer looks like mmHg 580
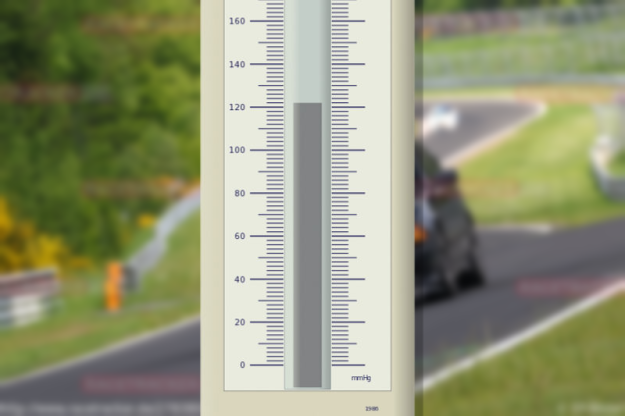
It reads mmHg 122
